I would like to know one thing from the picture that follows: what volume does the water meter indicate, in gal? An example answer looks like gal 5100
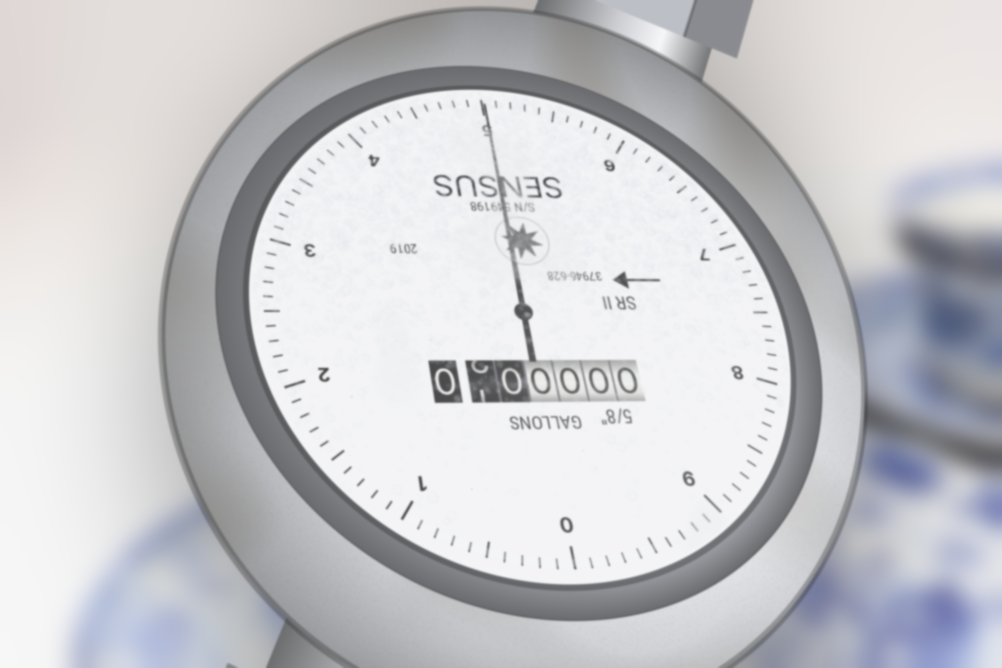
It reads gal 15.0
